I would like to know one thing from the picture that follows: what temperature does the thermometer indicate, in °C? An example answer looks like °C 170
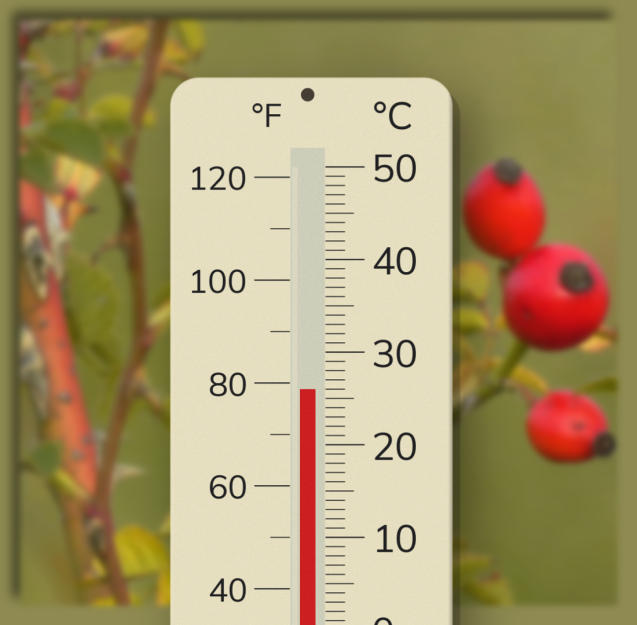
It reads °C 26
